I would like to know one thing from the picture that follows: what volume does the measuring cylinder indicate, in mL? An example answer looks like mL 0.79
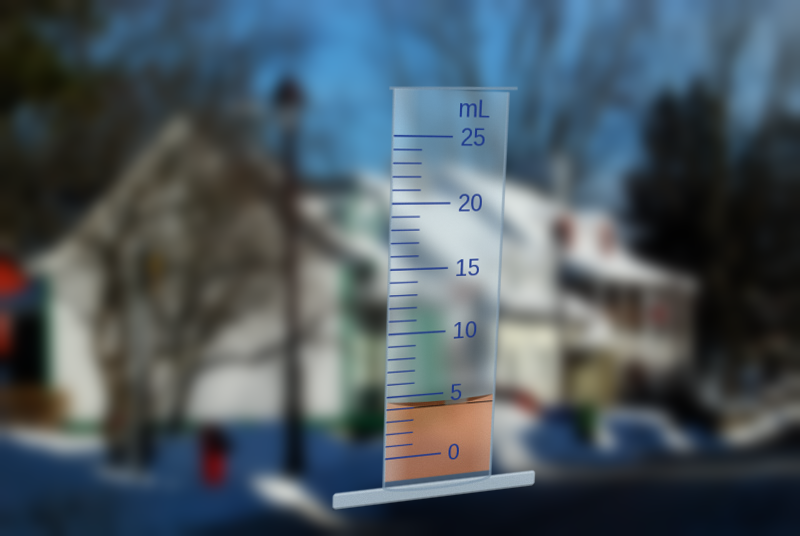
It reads mL 4
